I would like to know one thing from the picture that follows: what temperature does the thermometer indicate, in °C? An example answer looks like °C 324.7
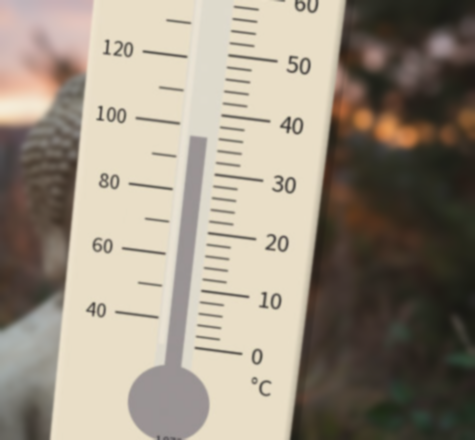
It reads °C 36
